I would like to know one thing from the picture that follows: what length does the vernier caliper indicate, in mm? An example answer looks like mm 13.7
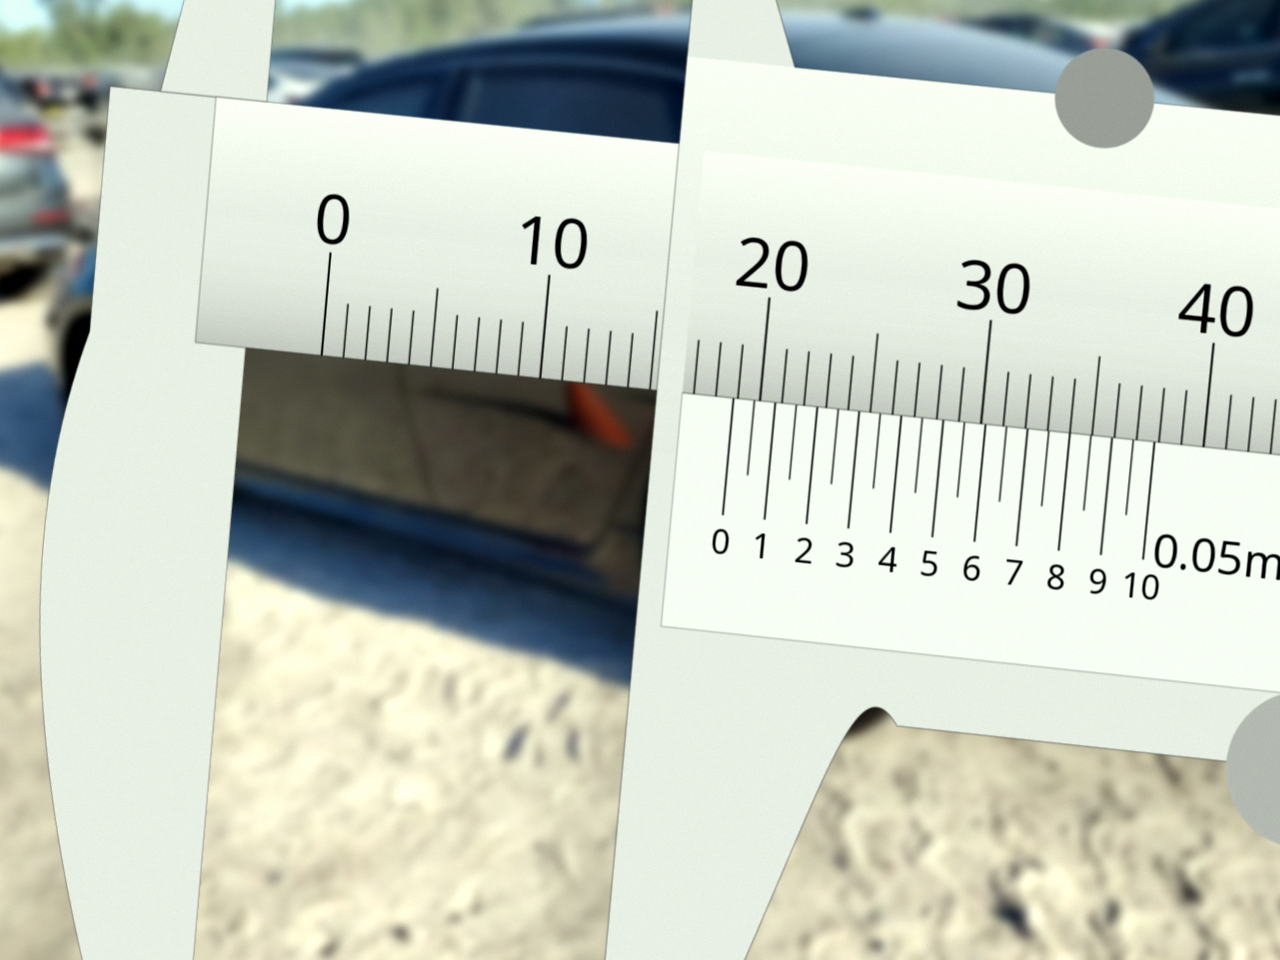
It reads mm 18.8
